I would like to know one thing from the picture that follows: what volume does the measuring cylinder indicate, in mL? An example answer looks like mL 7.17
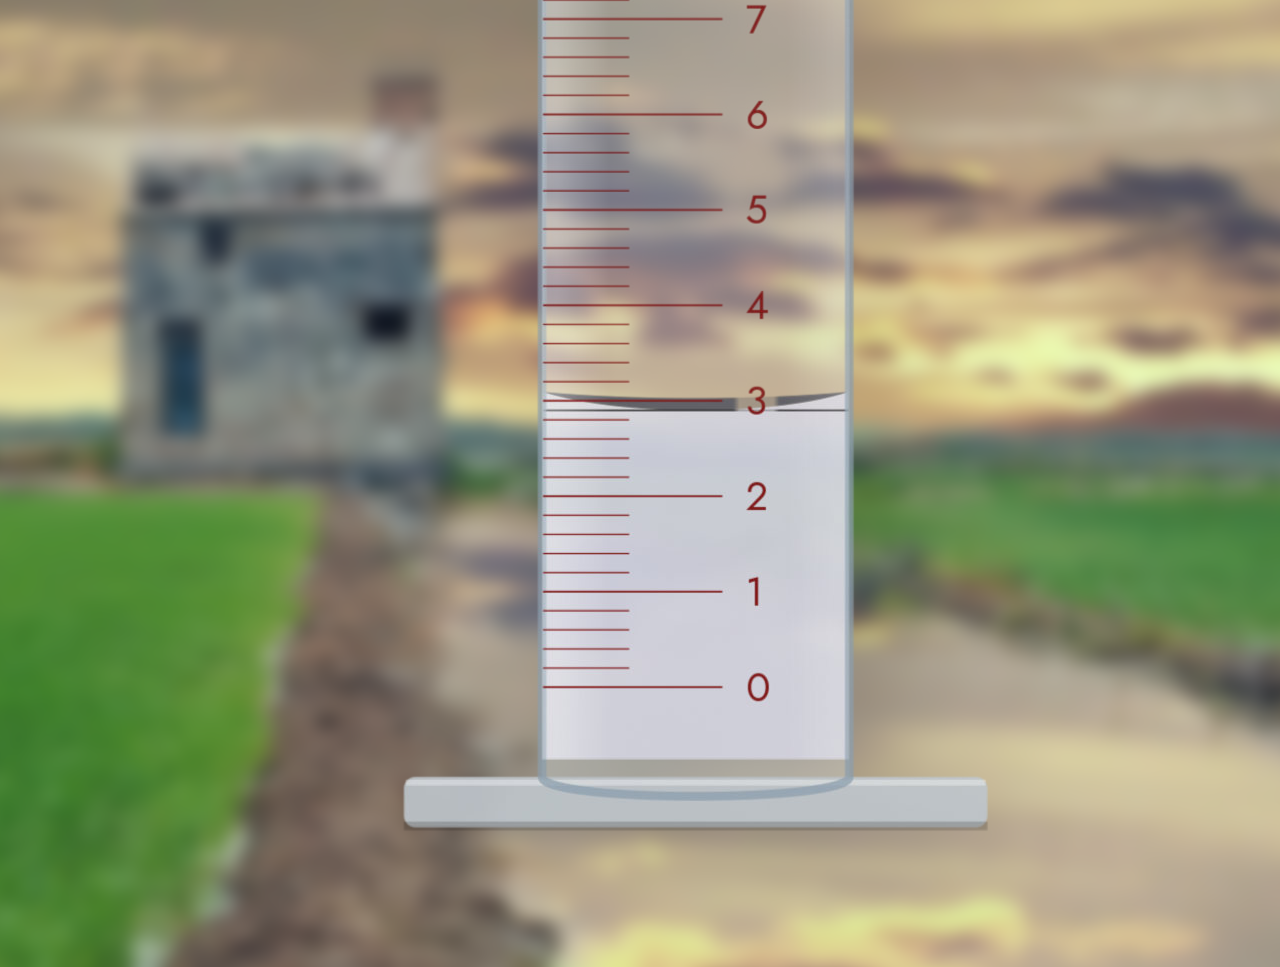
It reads mL 2.9
